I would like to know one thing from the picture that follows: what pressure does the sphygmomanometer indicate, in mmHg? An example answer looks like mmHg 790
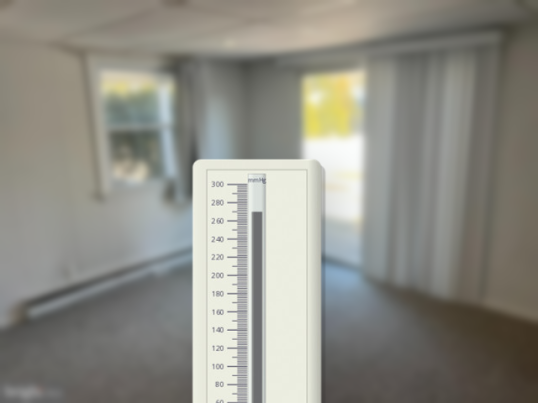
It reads mmHg 270
